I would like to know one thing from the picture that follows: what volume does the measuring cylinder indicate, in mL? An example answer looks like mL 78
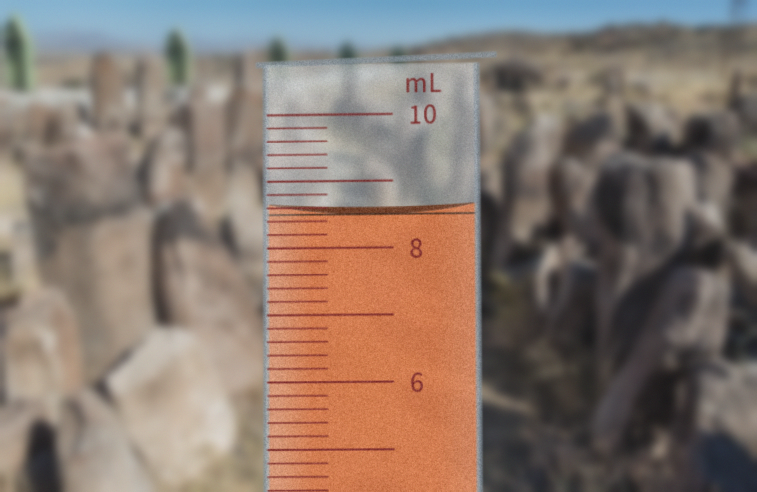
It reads mL 8.5
